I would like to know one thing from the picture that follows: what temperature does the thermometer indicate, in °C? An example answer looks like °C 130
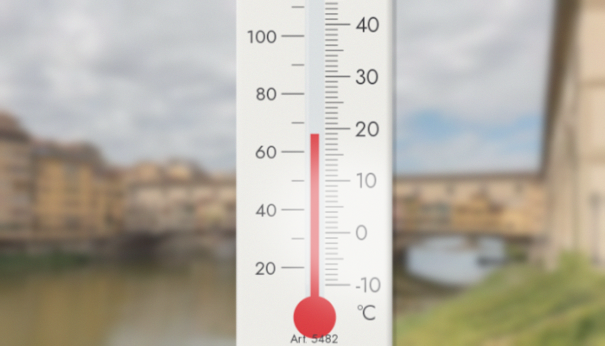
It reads °C 19
